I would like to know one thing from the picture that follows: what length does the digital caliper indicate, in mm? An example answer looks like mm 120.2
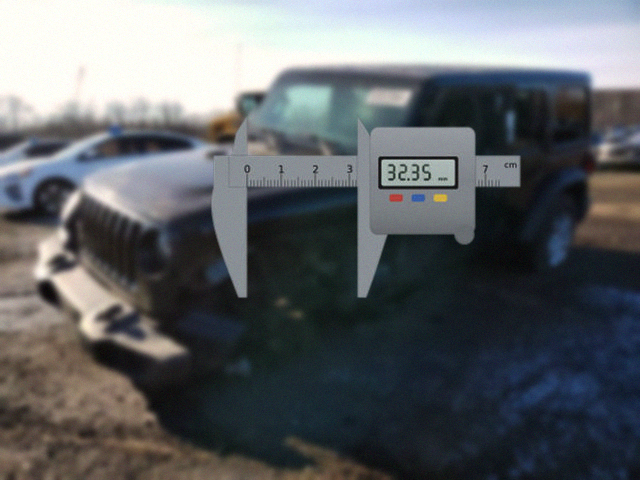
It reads mm 32.35
